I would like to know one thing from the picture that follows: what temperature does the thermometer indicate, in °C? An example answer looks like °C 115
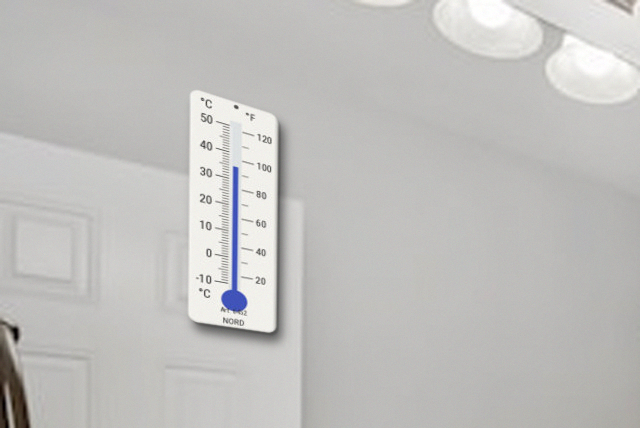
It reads °C 35
